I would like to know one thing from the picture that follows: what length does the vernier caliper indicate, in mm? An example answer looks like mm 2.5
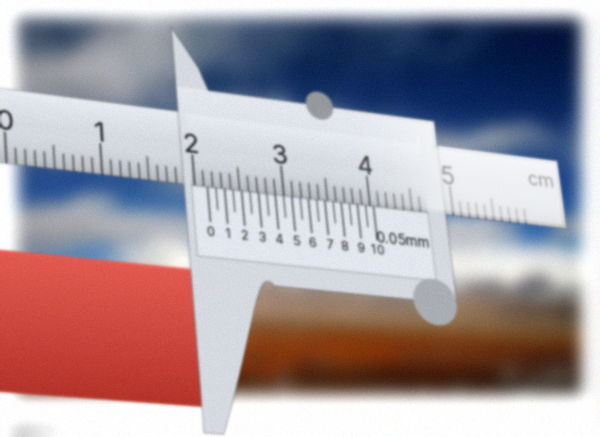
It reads mm 21.4
